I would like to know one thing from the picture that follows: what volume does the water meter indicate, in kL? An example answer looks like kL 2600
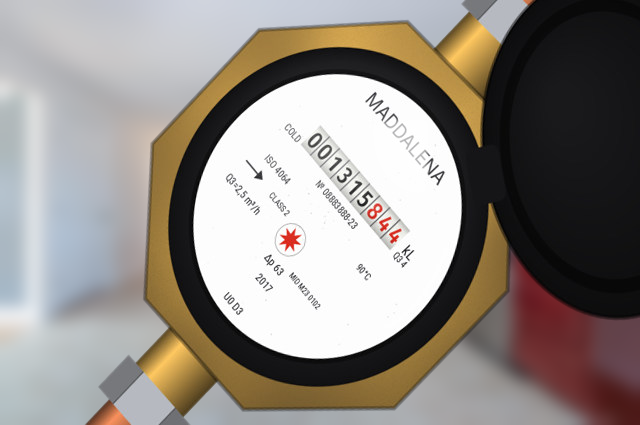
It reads kL 1315.844
